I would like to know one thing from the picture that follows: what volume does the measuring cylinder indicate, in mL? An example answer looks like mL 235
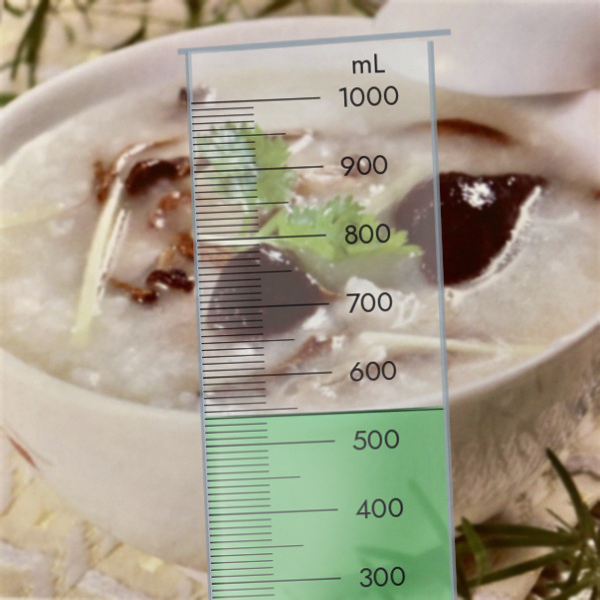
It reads mL 540
